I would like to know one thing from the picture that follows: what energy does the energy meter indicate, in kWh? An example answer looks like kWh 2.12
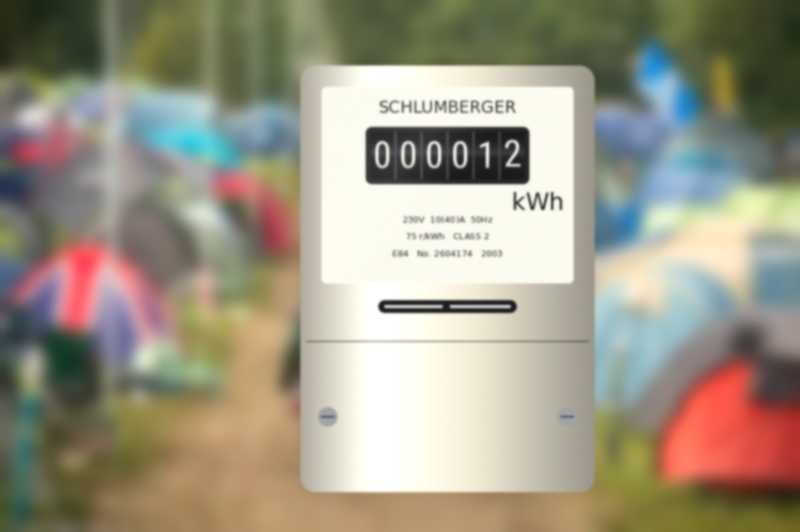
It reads kWh 12
